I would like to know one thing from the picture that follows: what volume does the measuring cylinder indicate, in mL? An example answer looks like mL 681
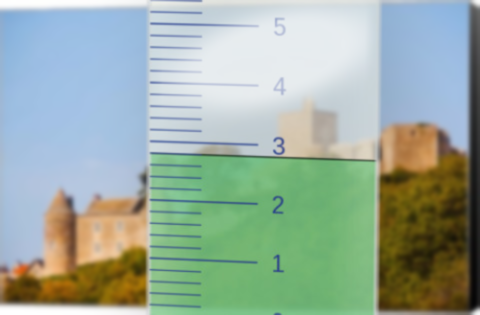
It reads mL 2.8
